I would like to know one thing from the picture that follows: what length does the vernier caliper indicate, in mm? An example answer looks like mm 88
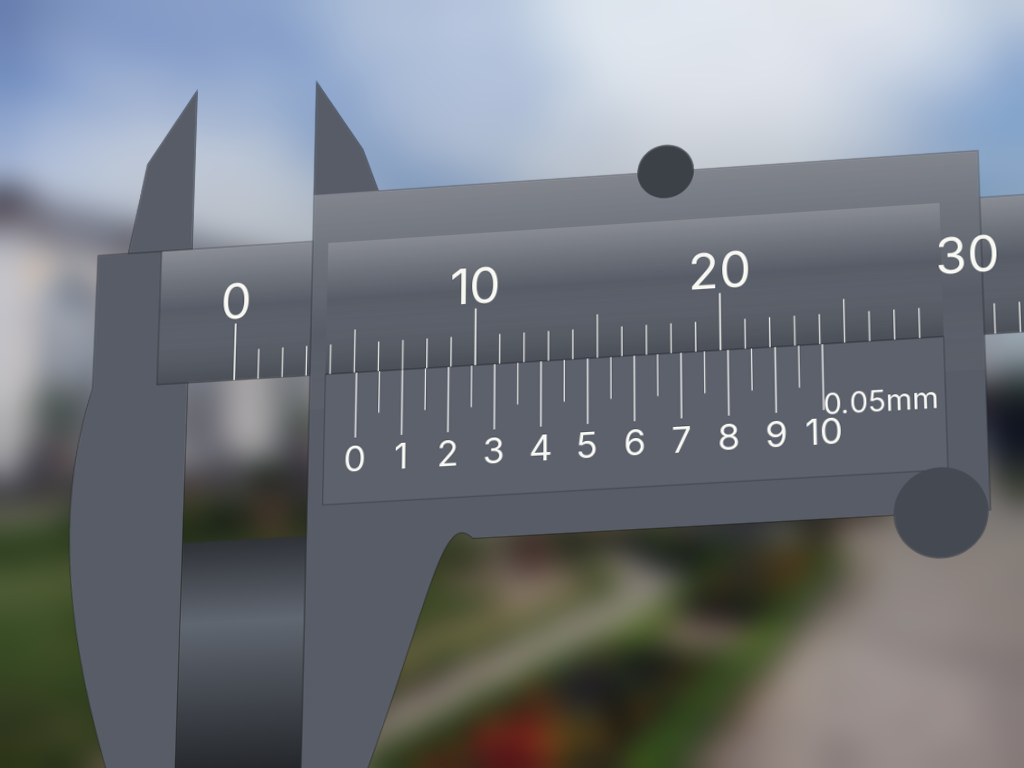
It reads mm 5.10
